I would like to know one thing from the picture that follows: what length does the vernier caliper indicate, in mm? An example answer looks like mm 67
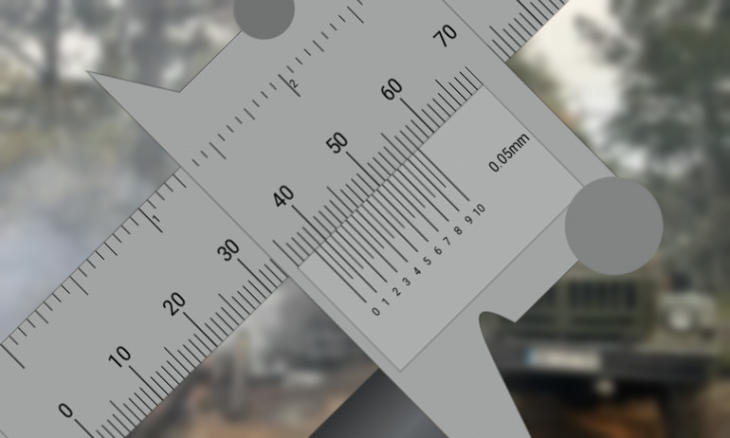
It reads mm 38.0
